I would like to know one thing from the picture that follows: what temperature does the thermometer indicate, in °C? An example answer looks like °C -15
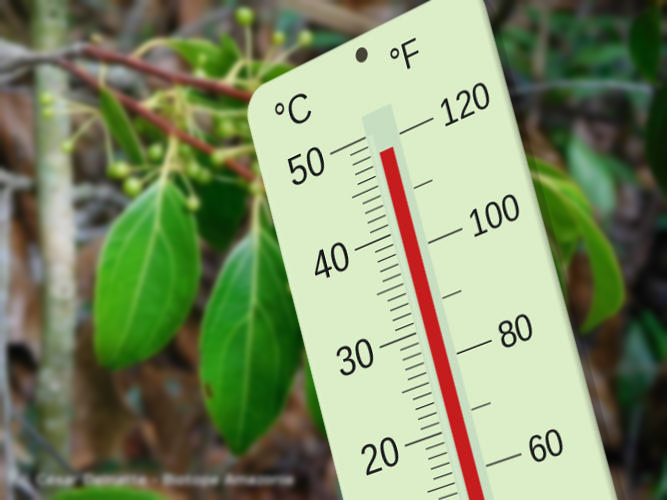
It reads °C 48
